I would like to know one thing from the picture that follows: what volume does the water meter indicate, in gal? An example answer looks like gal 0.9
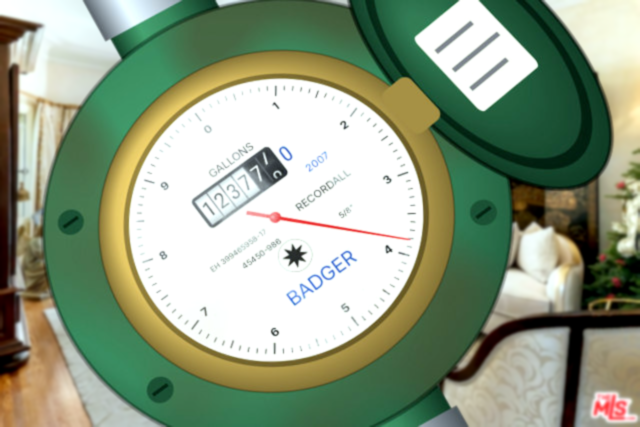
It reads gal 1237773.8
